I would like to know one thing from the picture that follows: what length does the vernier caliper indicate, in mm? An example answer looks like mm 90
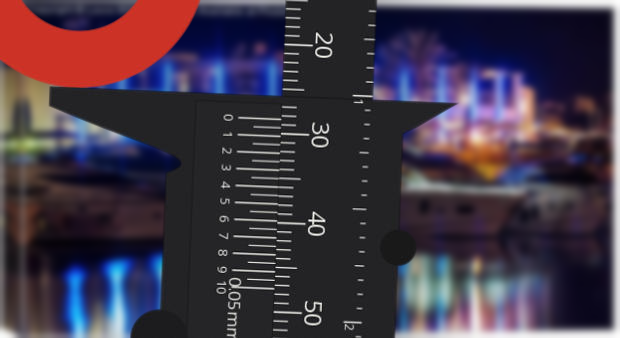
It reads mm 28.4
